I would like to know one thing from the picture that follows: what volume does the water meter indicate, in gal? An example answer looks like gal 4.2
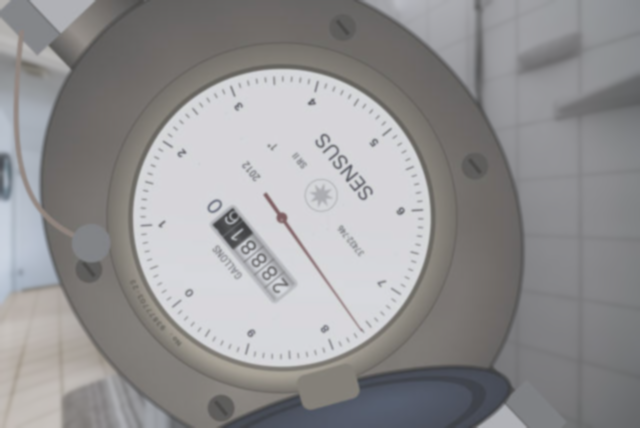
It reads gal 2888157.6
